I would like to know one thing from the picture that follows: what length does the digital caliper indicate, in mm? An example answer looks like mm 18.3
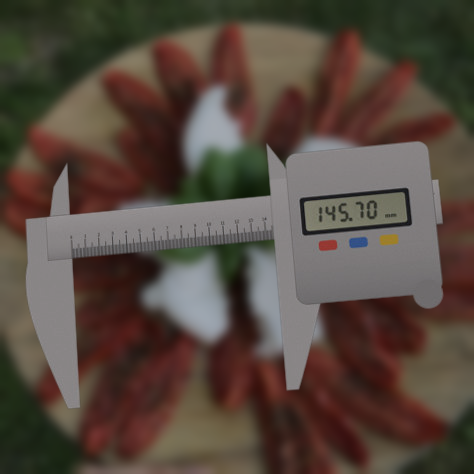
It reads mm 145.70
